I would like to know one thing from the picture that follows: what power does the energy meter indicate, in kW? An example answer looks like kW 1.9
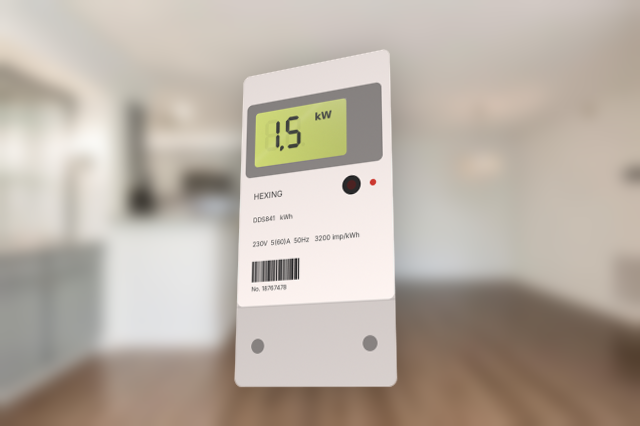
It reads kW 1.5
